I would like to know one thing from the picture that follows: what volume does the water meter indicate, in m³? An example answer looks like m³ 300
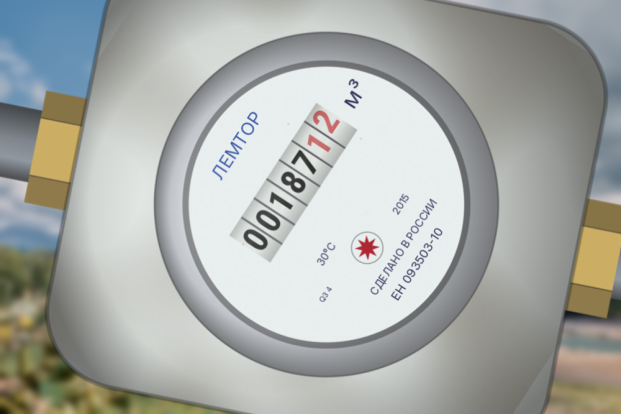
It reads m³ 187.12
